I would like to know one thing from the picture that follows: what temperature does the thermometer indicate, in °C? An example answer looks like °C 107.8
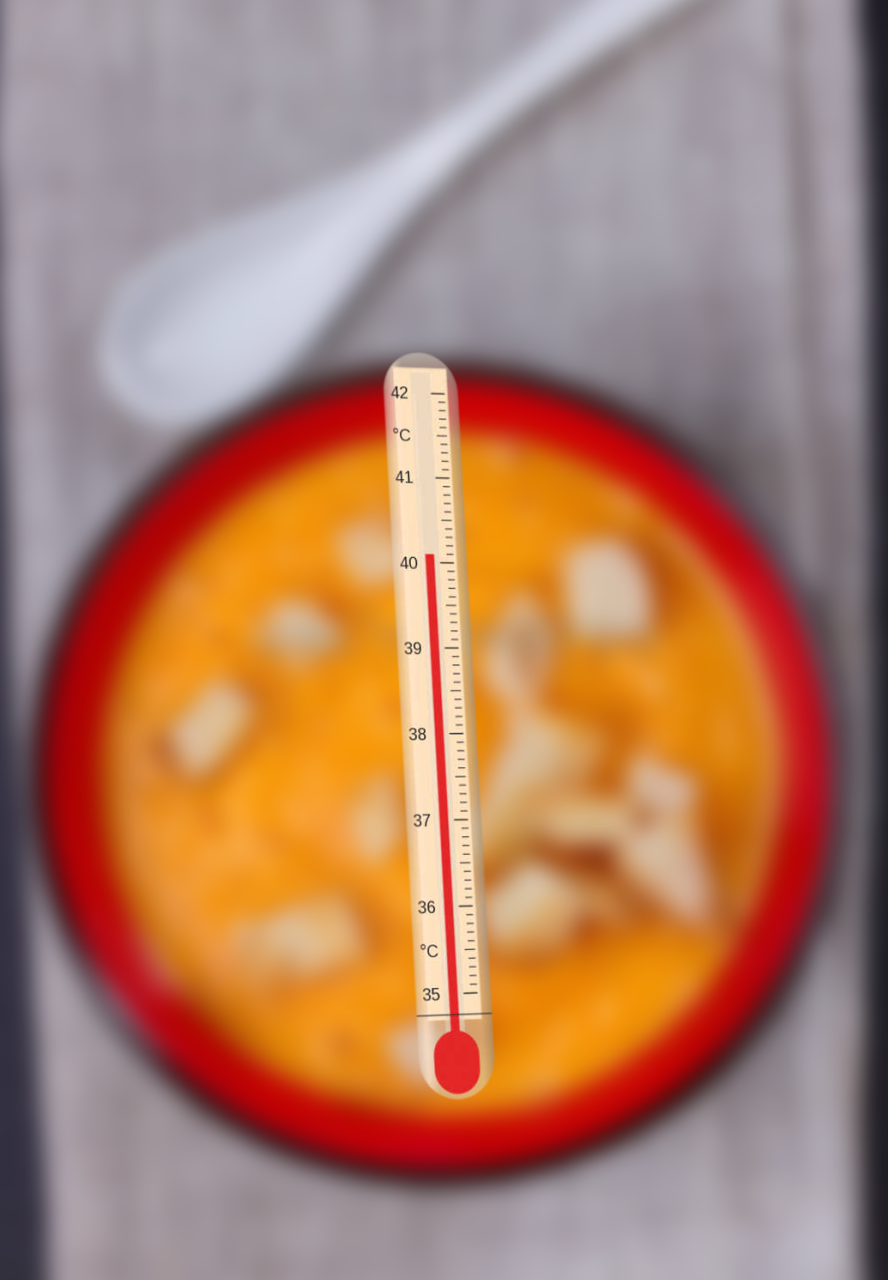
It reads °C 40.1
